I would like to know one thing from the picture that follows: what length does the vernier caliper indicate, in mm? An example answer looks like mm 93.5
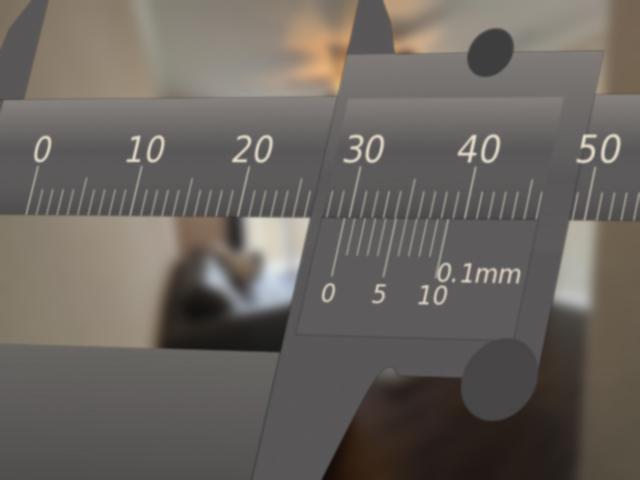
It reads mm 29.6
